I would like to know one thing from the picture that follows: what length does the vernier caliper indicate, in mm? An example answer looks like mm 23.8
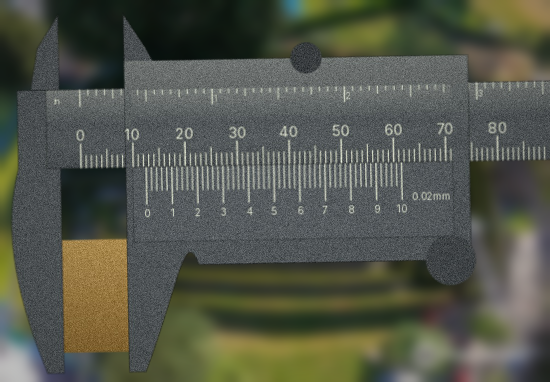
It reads mm 12.5
